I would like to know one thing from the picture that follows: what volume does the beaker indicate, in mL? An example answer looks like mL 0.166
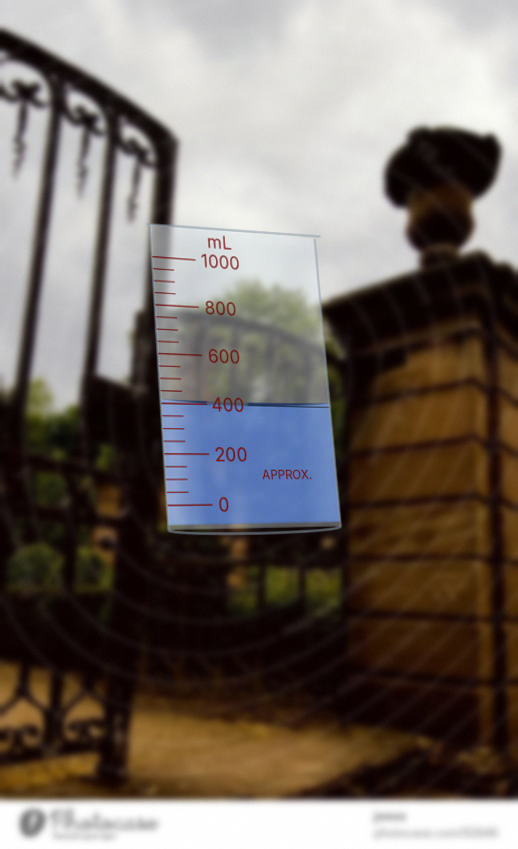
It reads mL 400
